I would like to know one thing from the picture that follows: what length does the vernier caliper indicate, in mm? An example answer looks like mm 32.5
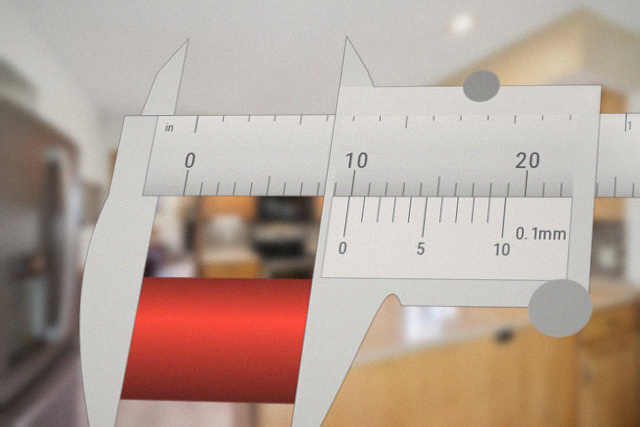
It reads mm 9.9
